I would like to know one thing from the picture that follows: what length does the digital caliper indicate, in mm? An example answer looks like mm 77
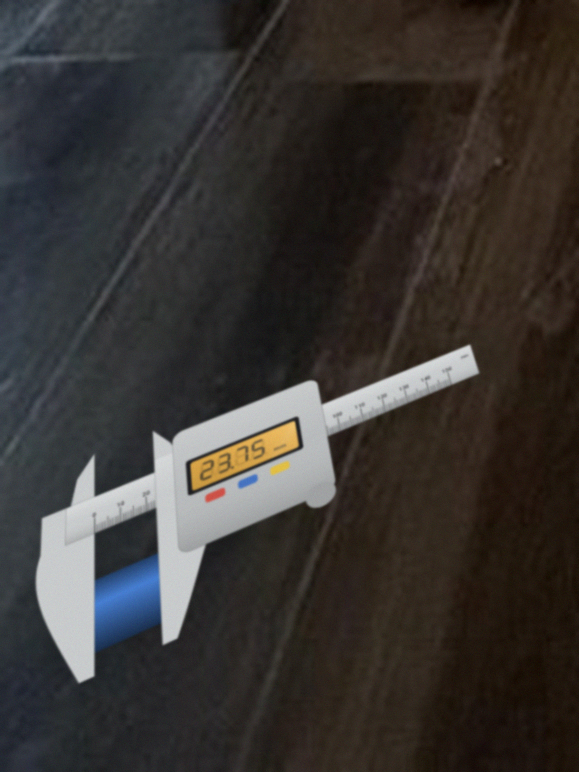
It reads mm 23.75
